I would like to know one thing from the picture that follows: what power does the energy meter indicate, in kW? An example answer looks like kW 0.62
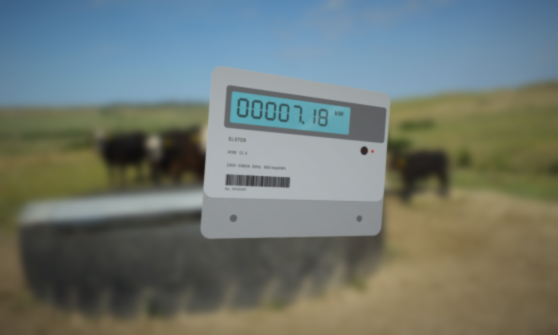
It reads kW 7.18
